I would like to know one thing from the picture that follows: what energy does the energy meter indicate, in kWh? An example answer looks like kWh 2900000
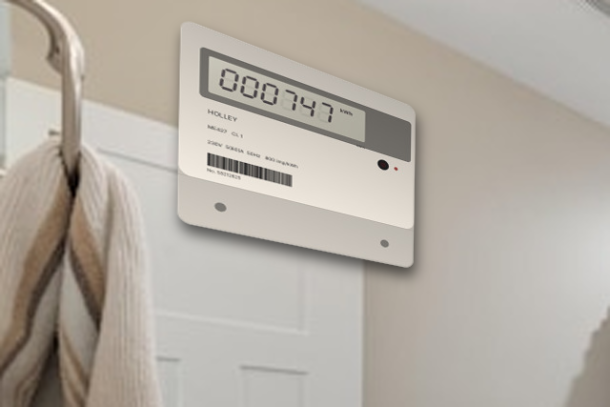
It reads kWh 747
